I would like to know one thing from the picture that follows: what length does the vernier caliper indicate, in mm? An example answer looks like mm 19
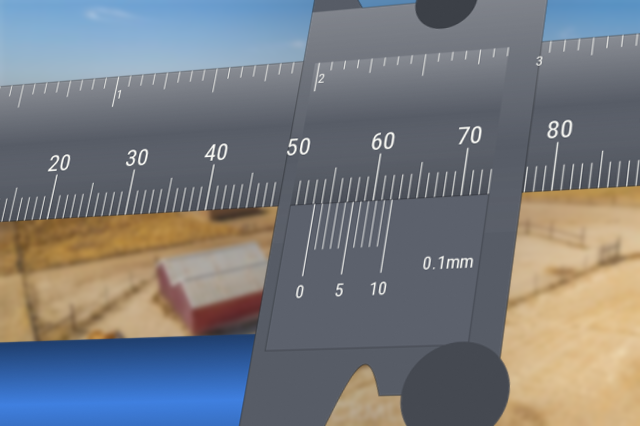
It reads mm 53.2
